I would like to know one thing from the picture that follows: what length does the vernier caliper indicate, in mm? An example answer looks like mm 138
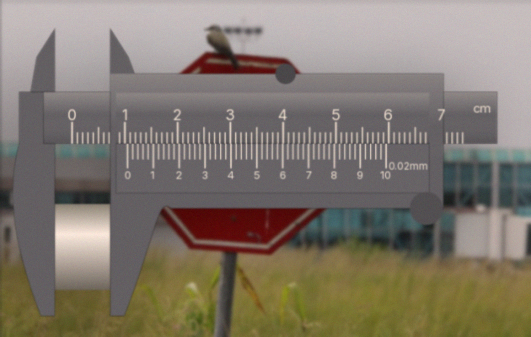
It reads mm 10.5
